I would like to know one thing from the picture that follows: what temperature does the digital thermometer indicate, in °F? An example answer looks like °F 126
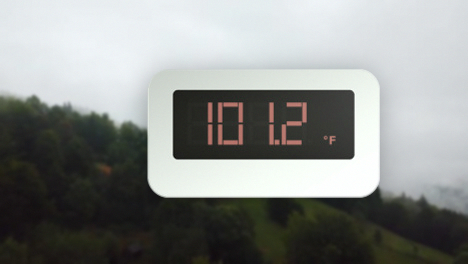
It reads °F 101.2
